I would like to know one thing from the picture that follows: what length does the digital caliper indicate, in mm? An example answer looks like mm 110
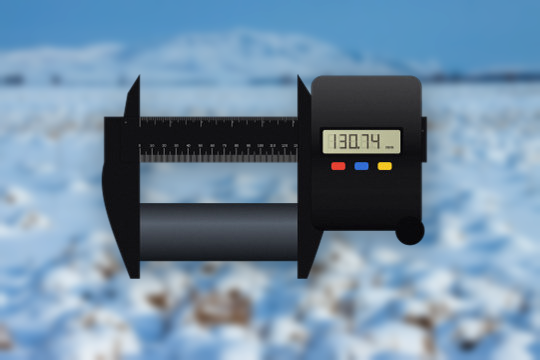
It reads mm 130.74
